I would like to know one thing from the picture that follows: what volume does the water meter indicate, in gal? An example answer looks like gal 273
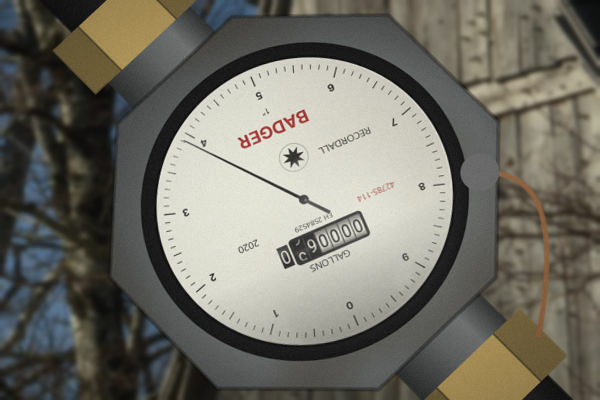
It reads gal 653.9
